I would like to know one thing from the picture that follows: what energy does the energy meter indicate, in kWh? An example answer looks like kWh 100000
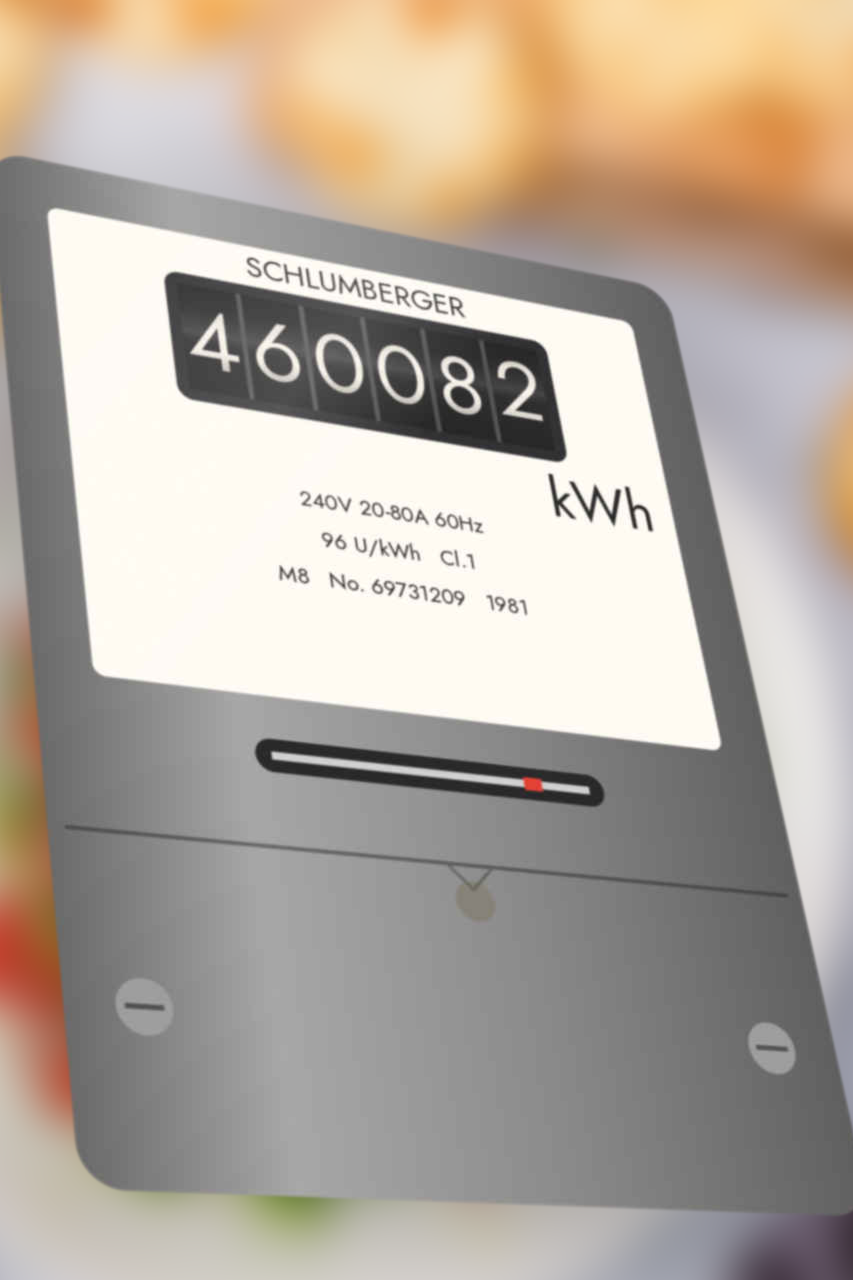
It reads kWh 460082
